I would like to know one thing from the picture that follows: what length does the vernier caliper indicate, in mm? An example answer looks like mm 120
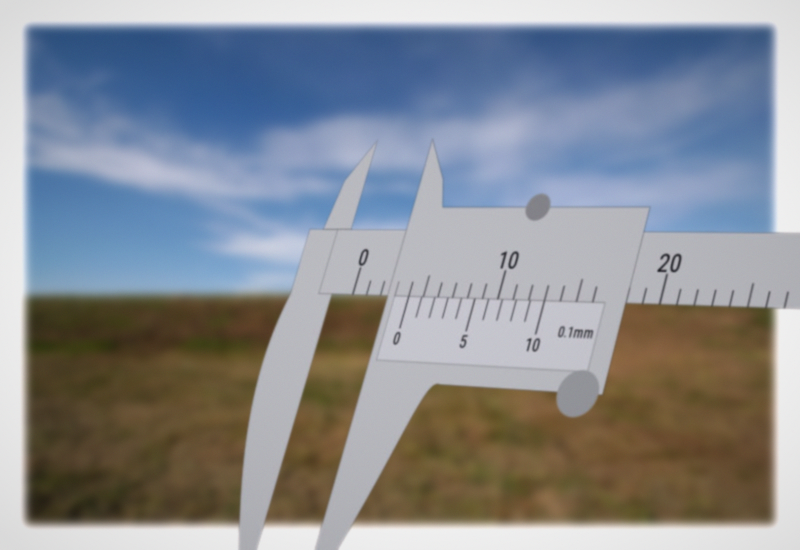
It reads mm 4.0
